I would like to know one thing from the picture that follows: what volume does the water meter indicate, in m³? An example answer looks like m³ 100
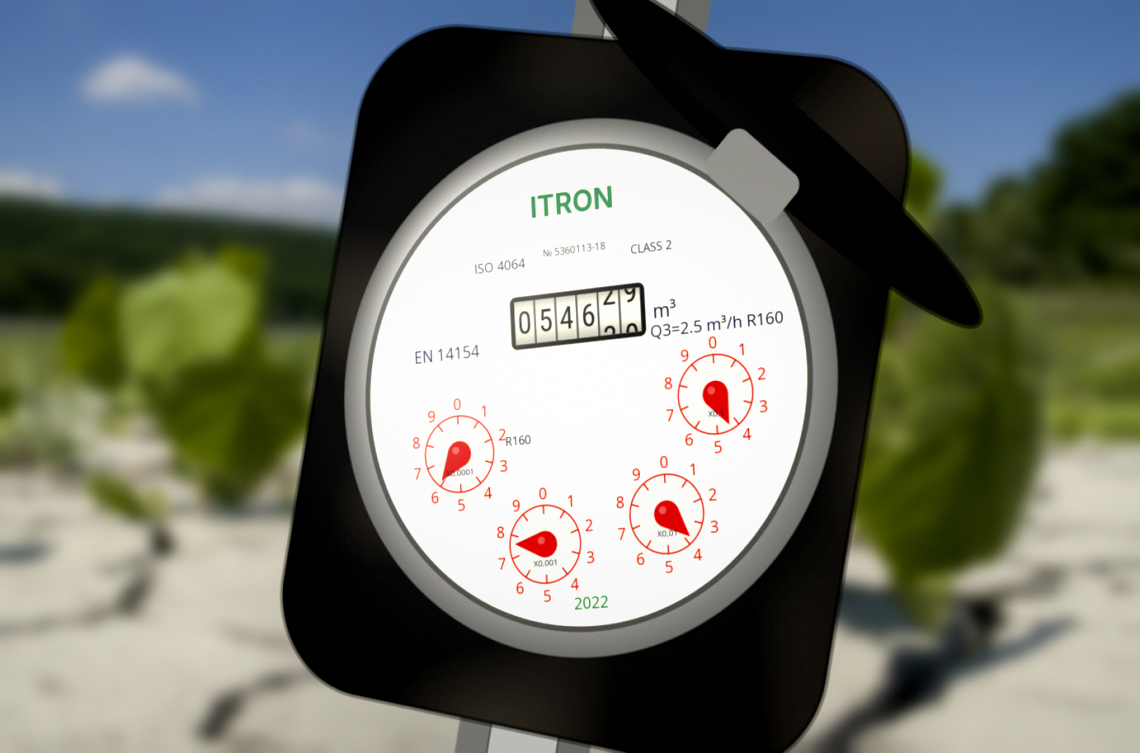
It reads m³ 54629.4376
